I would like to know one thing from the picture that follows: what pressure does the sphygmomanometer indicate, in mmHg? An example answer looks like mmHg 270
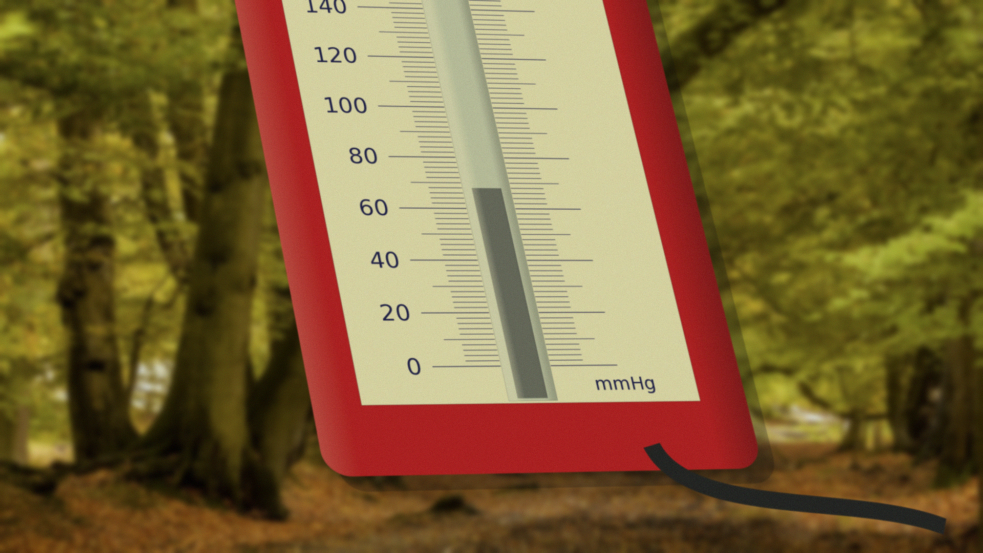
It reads mmHg 68
